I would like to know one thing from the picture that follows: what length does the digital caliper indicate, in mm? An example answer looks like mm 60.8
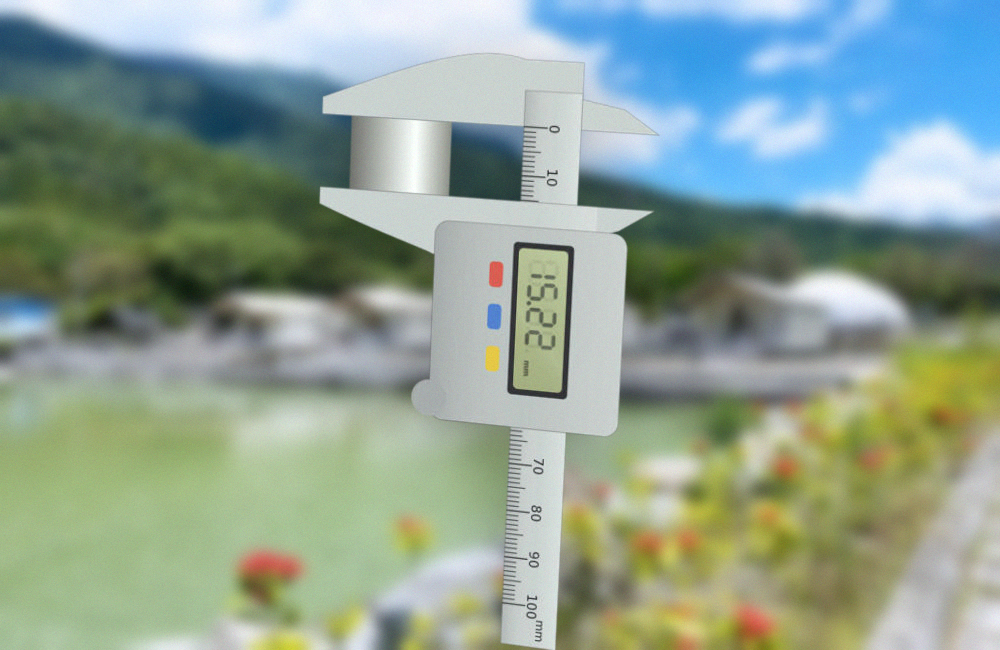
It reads mm 15.22
